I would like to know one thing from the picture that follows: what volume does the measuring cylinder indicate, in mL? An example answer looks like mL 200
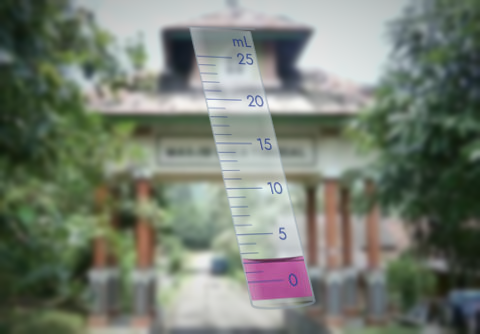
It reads mL 2
